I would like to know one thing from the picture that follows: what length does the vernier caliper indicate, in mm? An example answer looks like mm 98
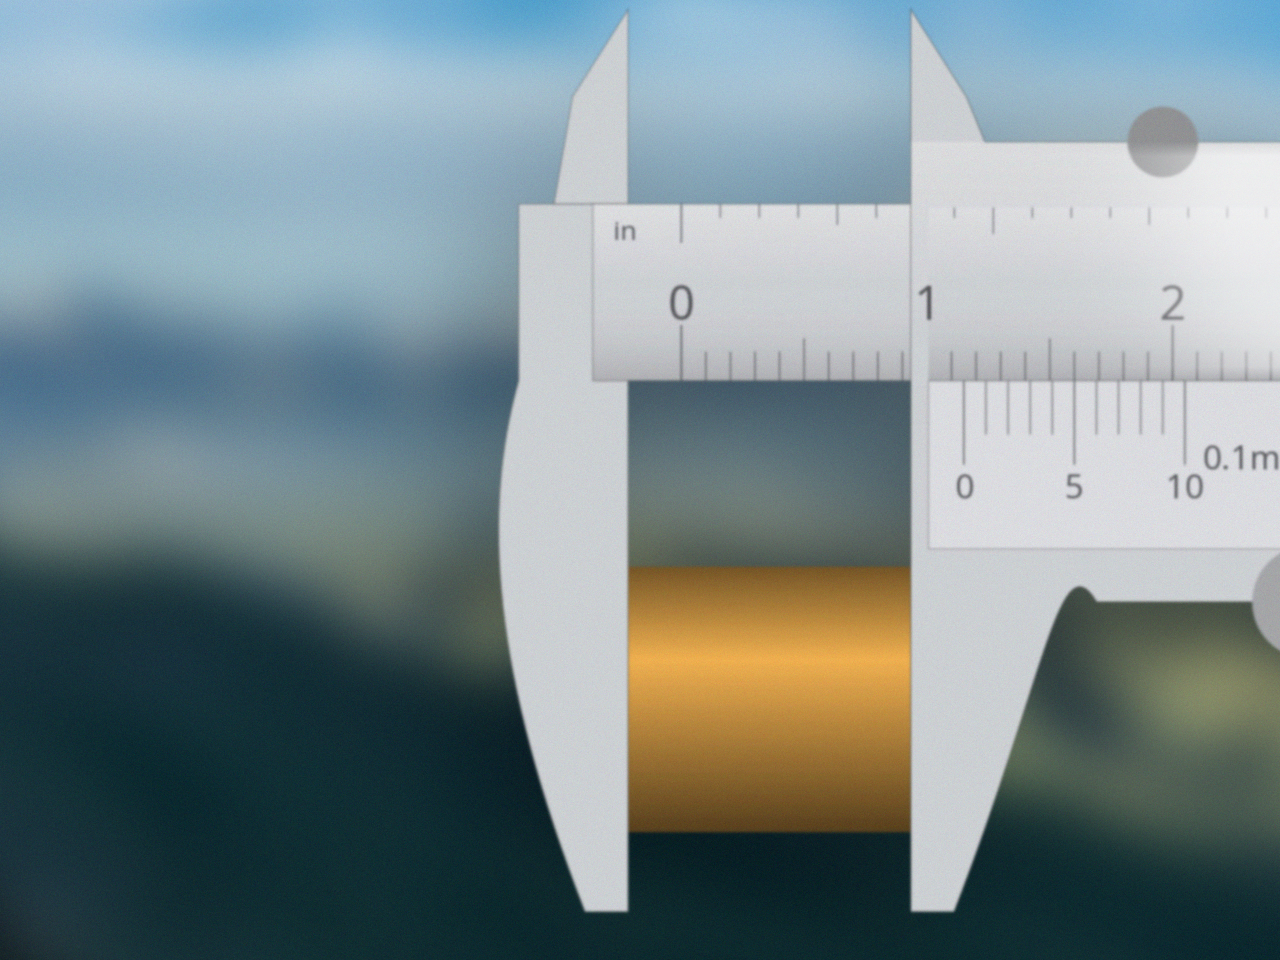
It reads mm 11.5
